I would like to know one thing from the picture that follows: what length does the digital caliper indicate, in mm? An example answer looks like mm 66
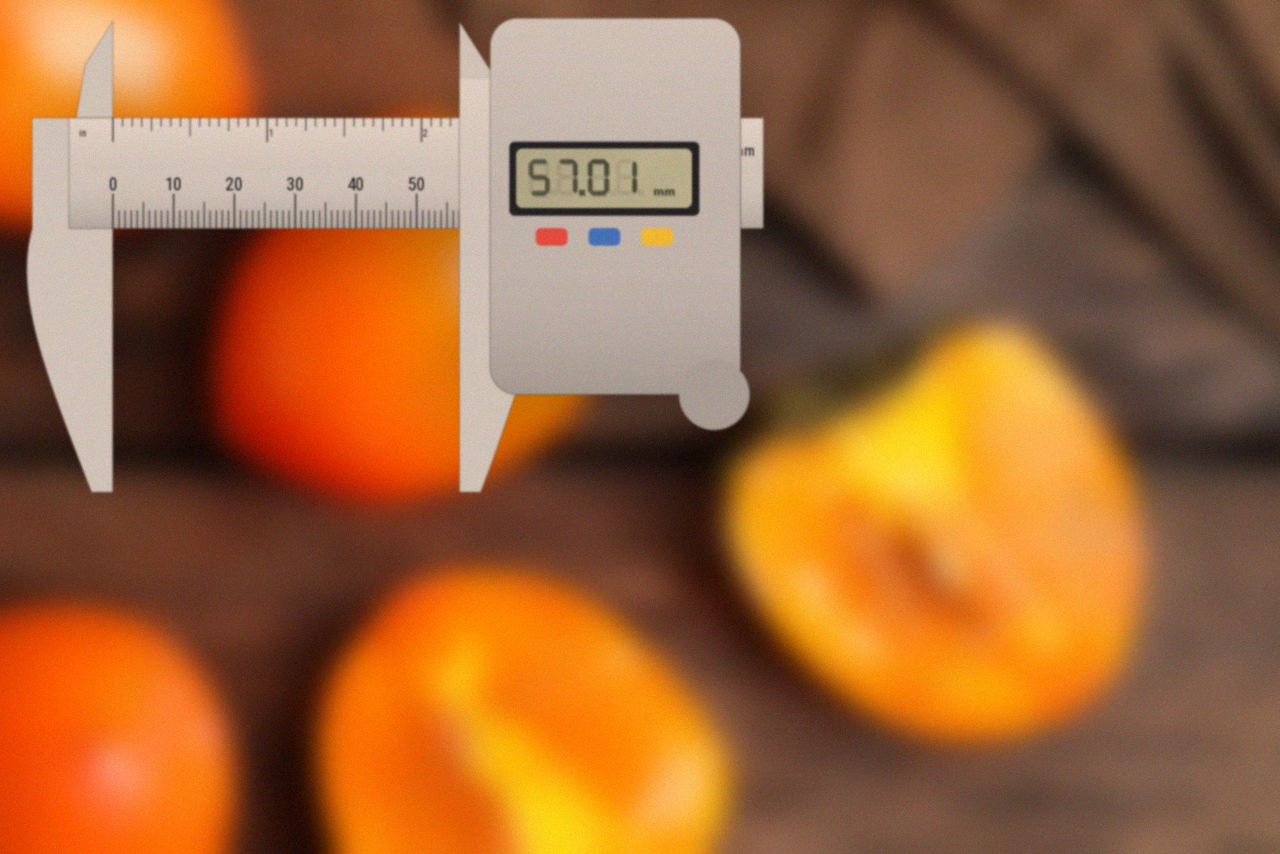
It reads mm 57.01
